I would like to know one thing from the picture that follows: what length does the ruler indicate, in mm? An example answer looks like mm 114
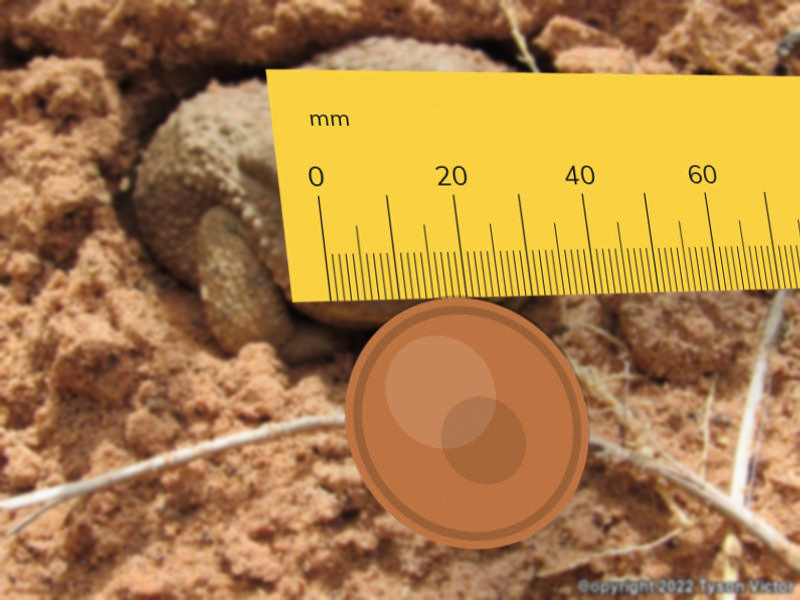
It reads mm 36
